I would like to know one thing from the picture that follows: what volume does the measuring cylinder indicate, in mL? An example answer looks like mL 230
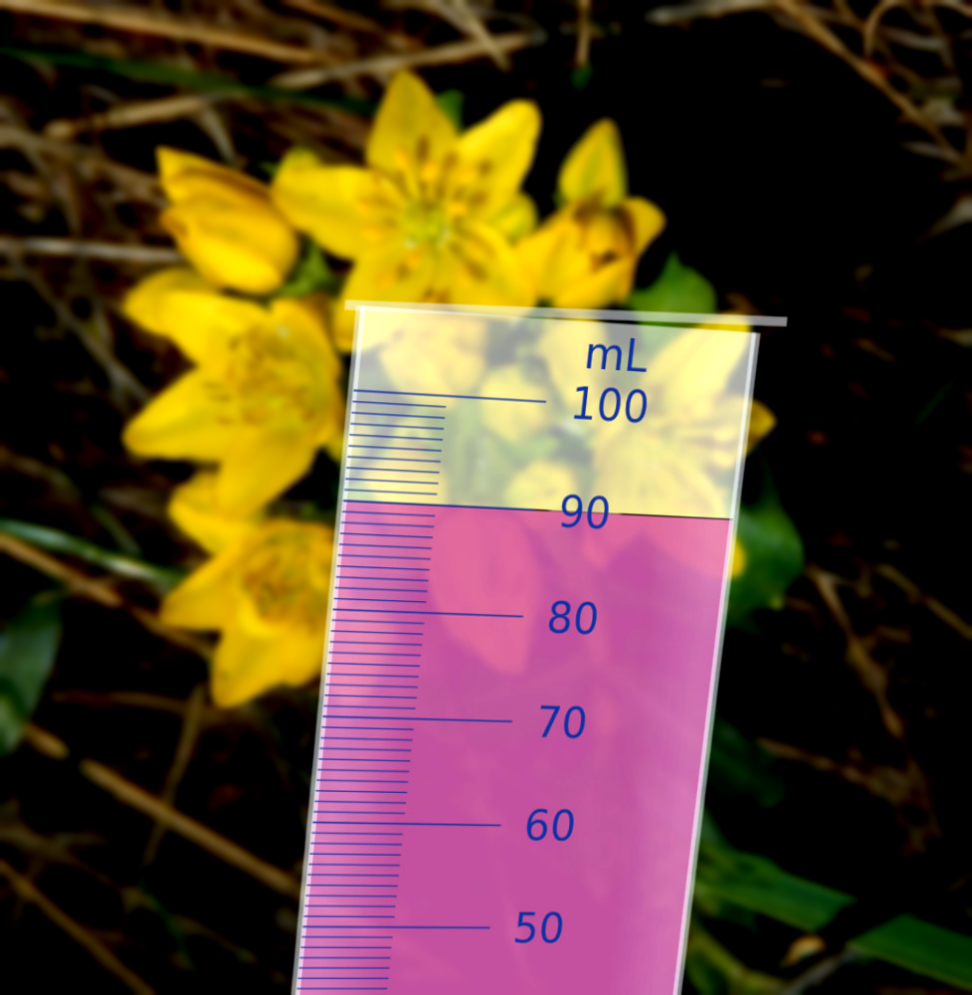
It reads mL 90
